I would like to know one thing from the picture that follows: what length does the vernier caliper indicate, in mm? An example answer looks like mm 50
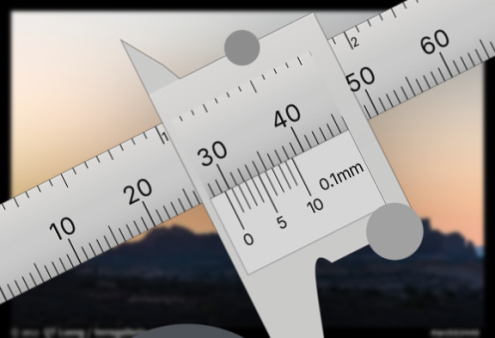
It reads mm 29.4
